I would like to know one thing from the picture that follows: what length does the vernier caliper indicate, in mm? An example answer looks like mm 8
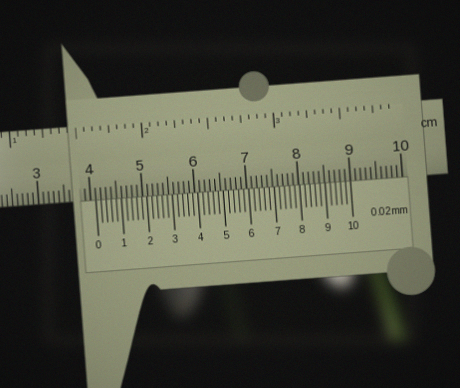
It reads mm 41.0
